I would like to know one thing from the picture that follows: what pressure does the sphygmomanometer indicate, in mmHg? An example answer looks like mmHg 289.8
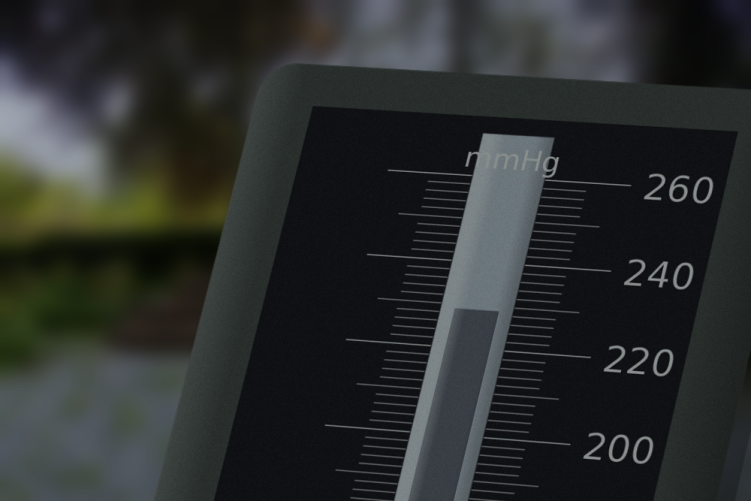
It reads mmHg 229
